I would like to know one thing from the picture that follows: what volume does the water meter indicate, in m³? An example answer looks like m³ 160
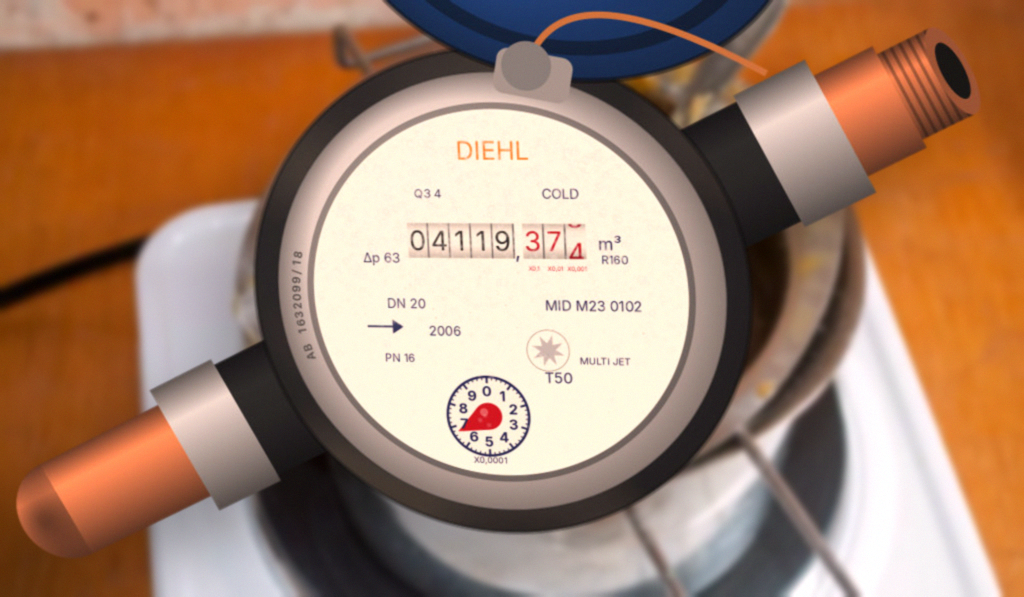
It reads m³ 4119.3736
